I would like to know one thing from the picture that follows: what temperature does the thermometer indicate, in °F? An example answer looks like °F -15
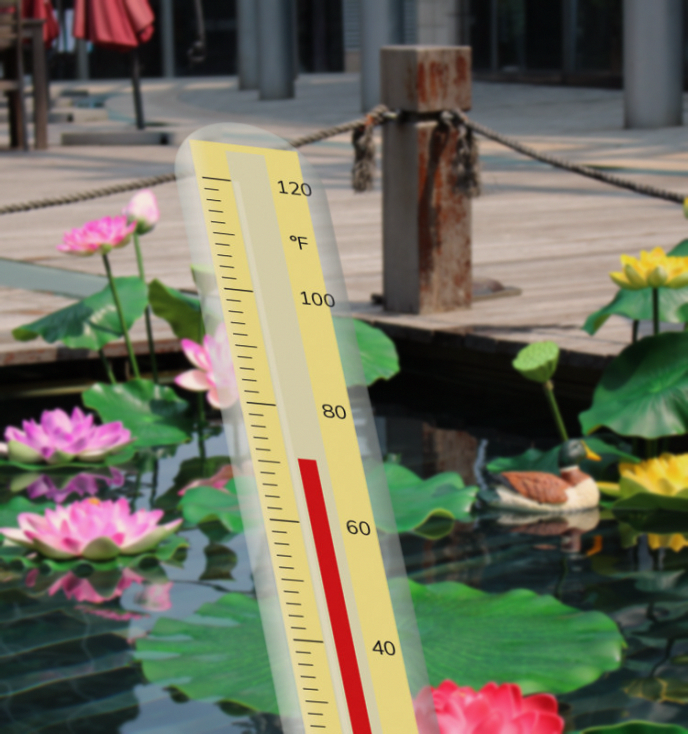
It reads °F 71
